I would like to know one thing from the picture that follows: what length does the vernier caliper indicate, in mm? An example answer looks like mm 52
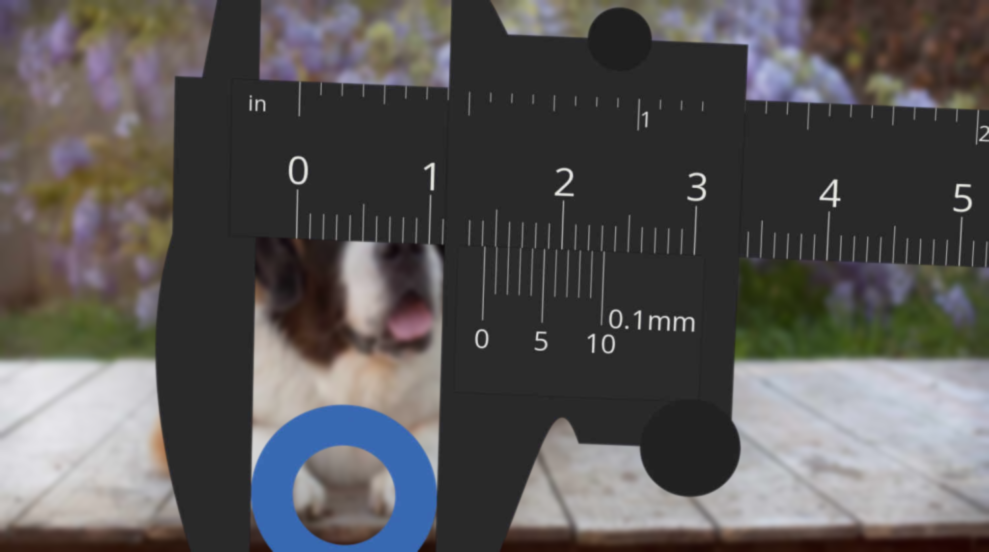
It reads mm 14.2
